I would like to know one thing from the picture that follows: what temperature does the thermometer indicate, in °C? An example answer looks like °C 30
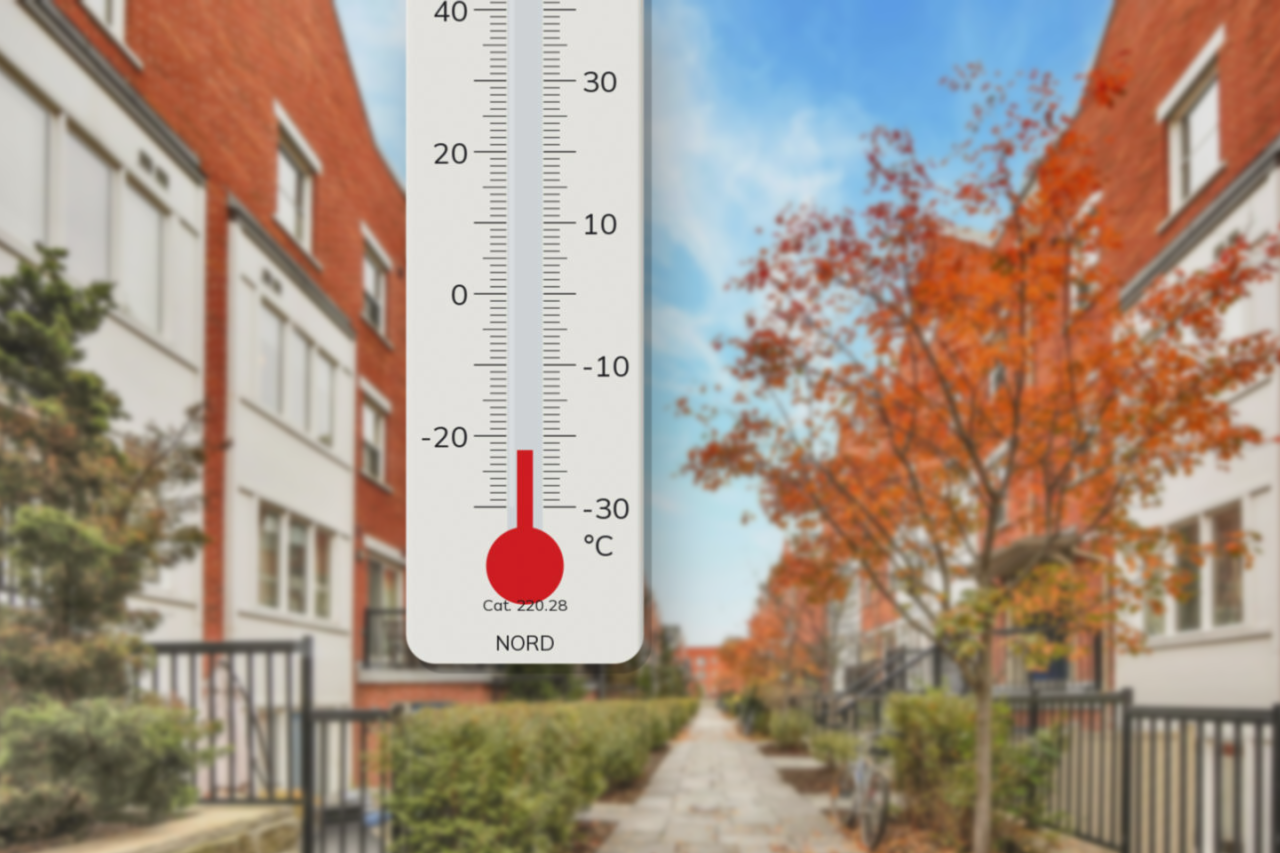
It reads °C -22
